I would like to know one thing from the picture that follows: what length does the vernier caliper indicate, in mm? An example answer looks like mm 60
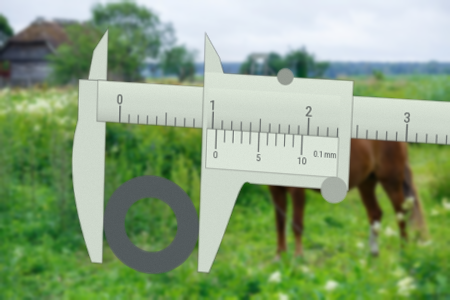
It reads mm 10.4
